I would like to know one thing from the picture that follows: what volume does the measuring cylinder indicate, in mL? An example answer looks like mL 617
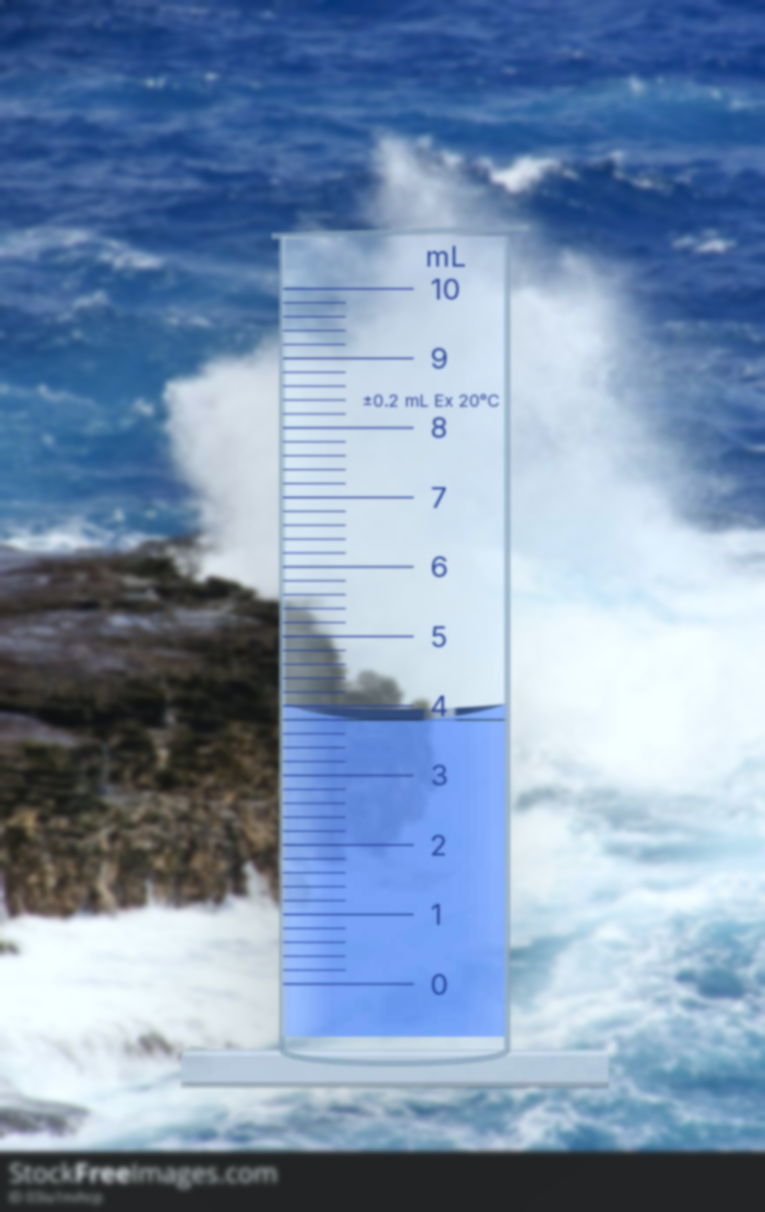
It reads mL 3.8
